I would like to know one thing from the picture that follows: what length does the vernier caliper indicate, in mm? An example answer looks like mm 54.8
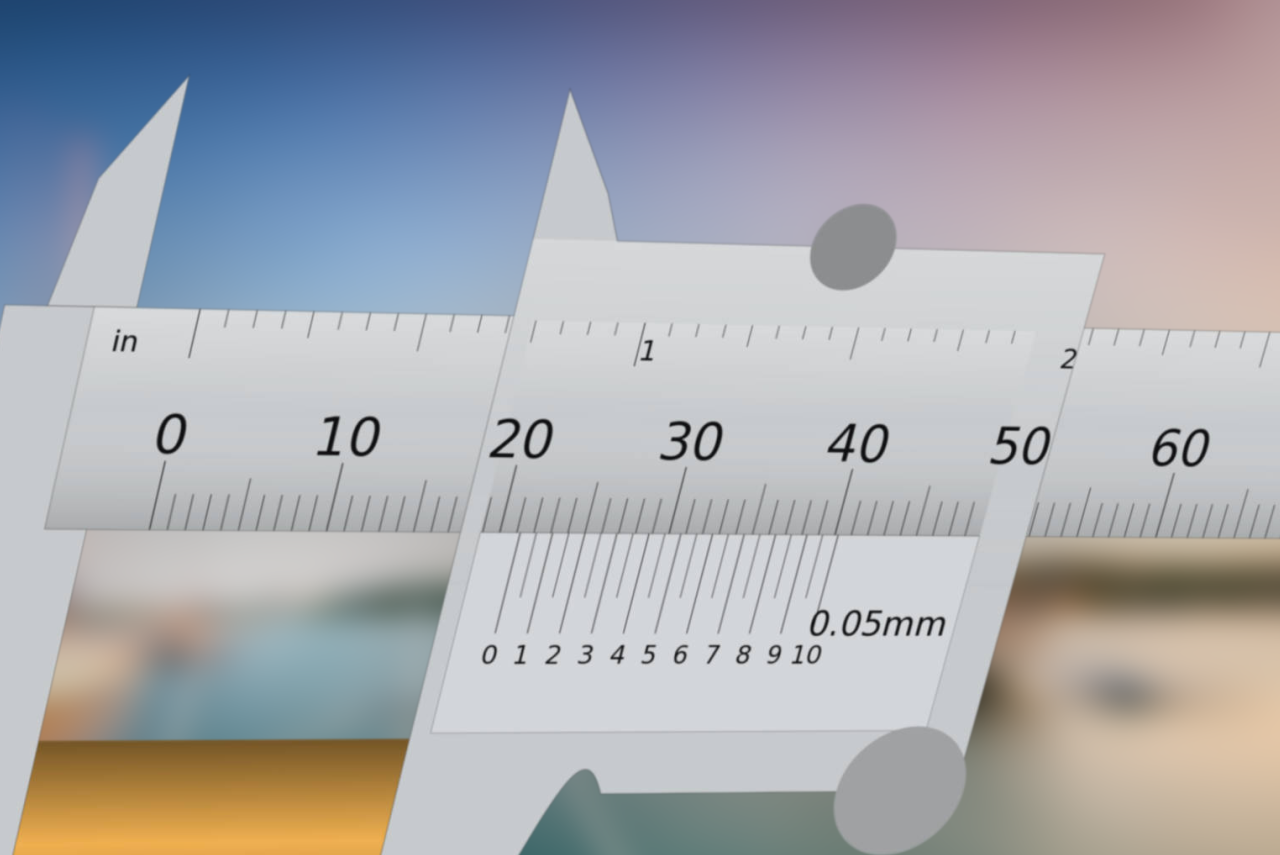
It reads mm 21.2
